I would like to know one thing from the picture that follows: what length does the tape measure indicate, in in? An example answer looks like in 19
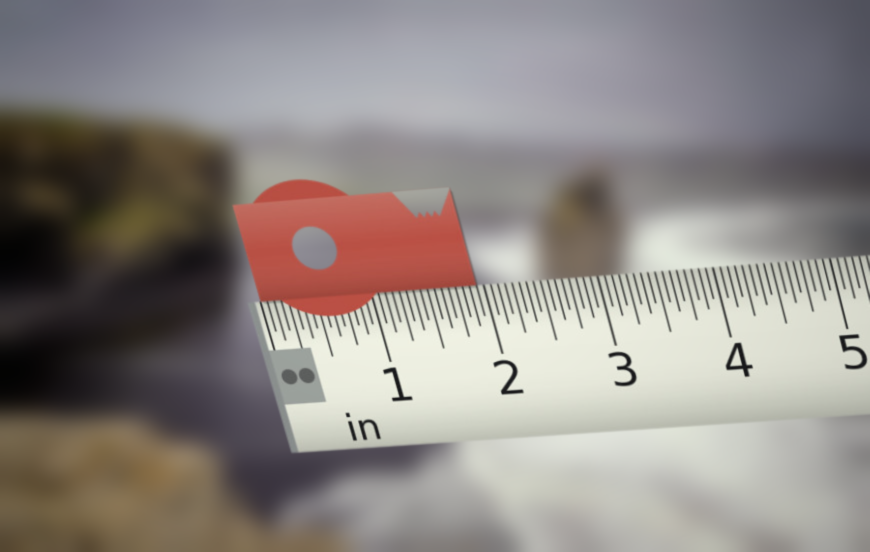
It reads in 1.9375
